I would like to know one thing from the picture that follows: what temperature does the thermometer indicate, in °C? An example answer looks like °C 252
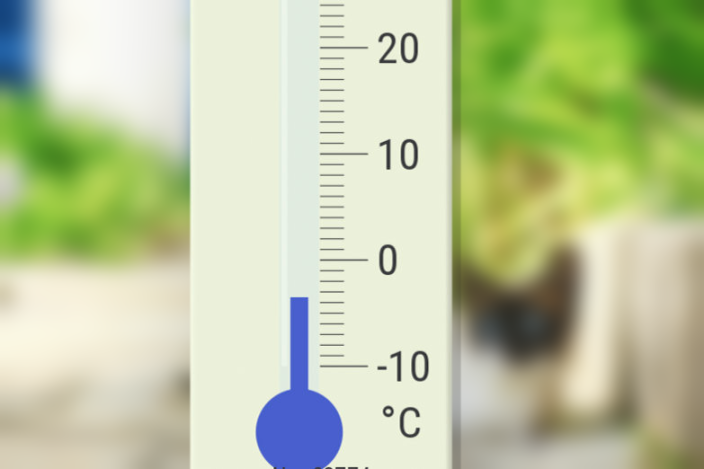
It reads °C -3.5
